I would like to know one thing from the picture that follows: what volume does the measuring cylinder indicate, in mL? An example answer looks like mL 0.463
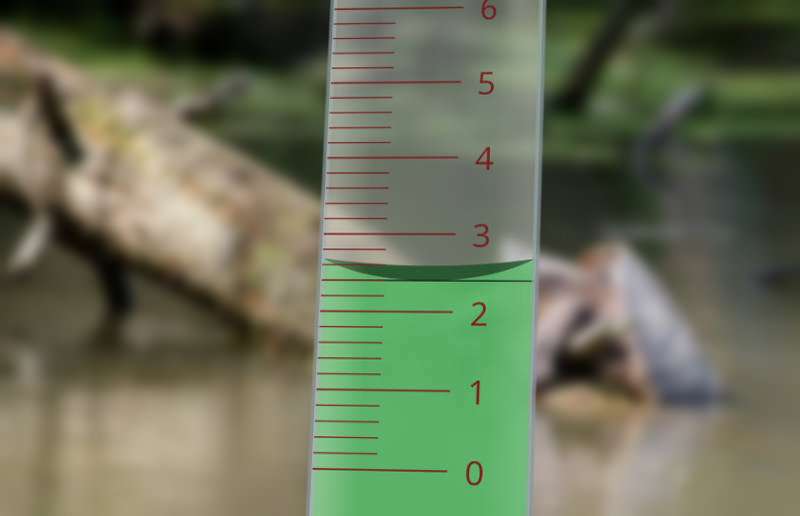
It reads mL 2.4
